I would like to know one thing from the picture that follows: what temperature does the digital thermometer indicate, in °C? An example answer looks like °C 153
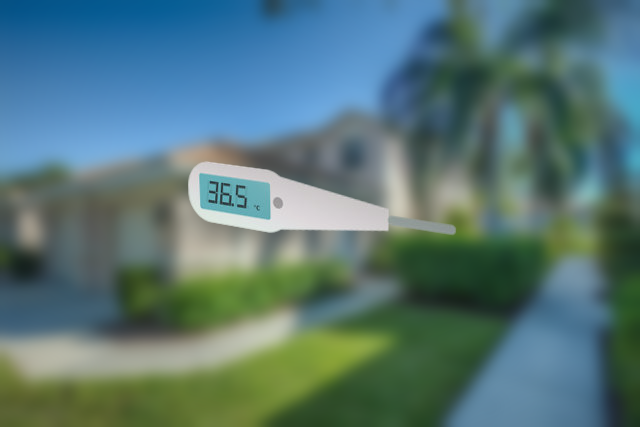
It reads °C 36.5
